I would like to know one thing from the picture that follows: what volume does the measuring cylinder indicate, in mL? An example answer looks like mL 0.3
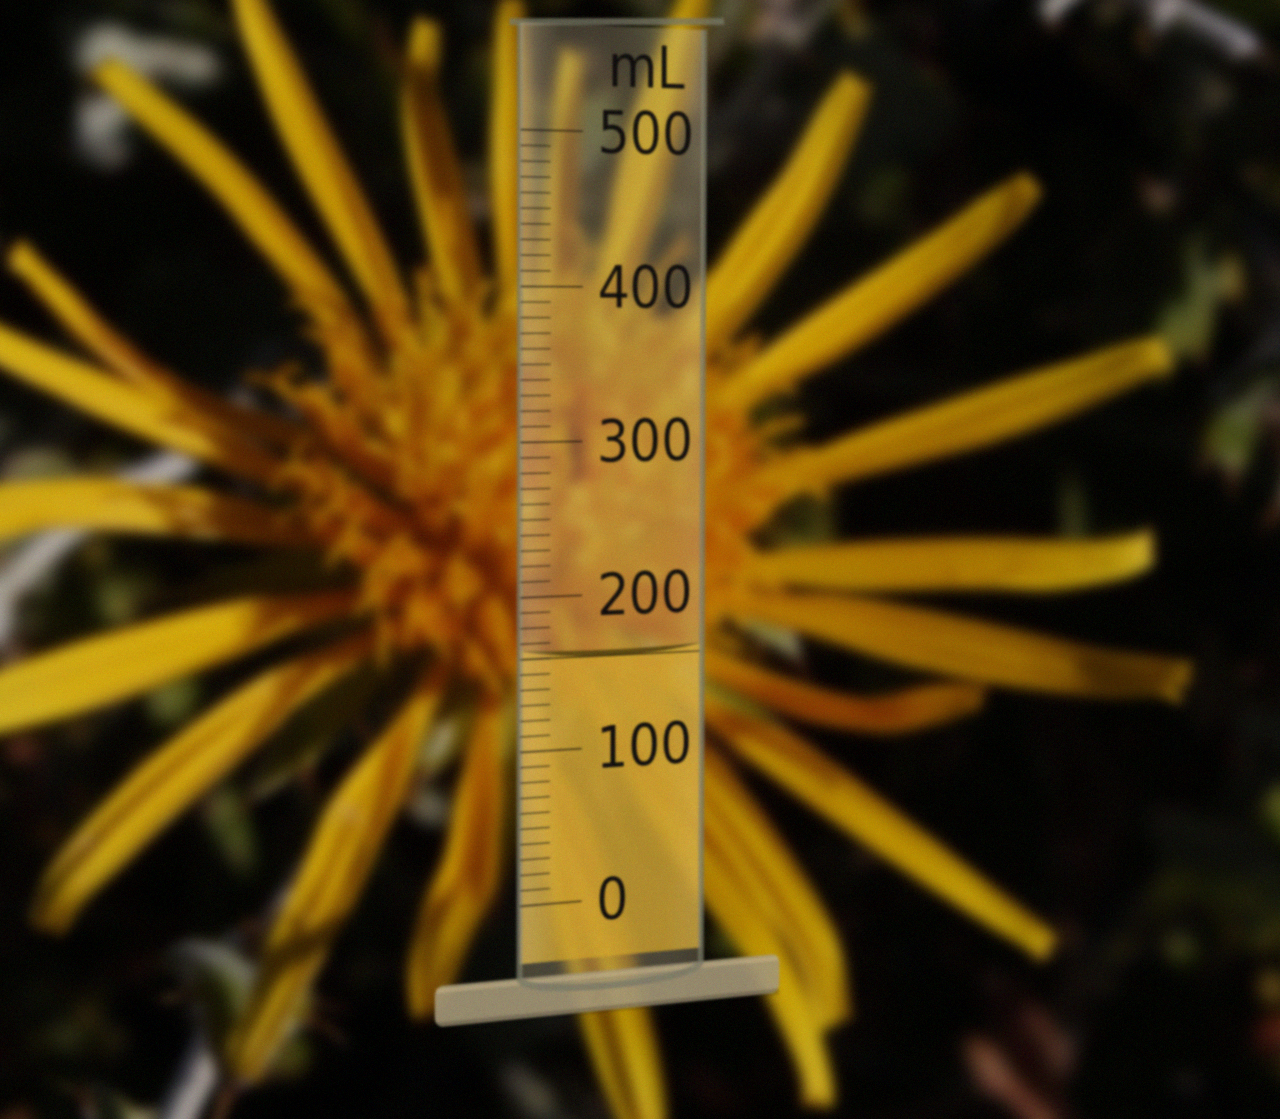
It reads mL 160
